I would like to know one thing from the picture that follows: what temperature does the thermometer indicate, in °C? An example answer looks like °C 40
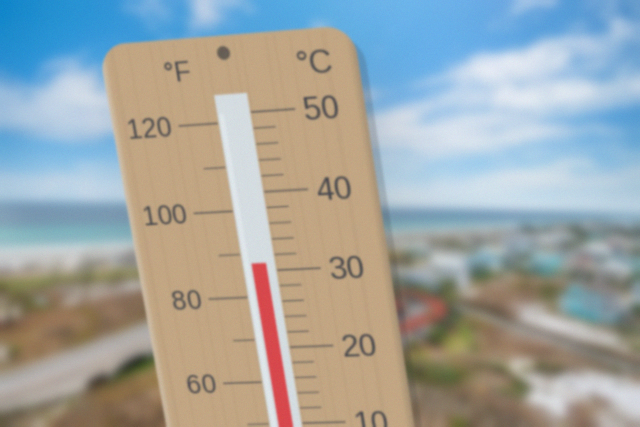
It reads °C 31
